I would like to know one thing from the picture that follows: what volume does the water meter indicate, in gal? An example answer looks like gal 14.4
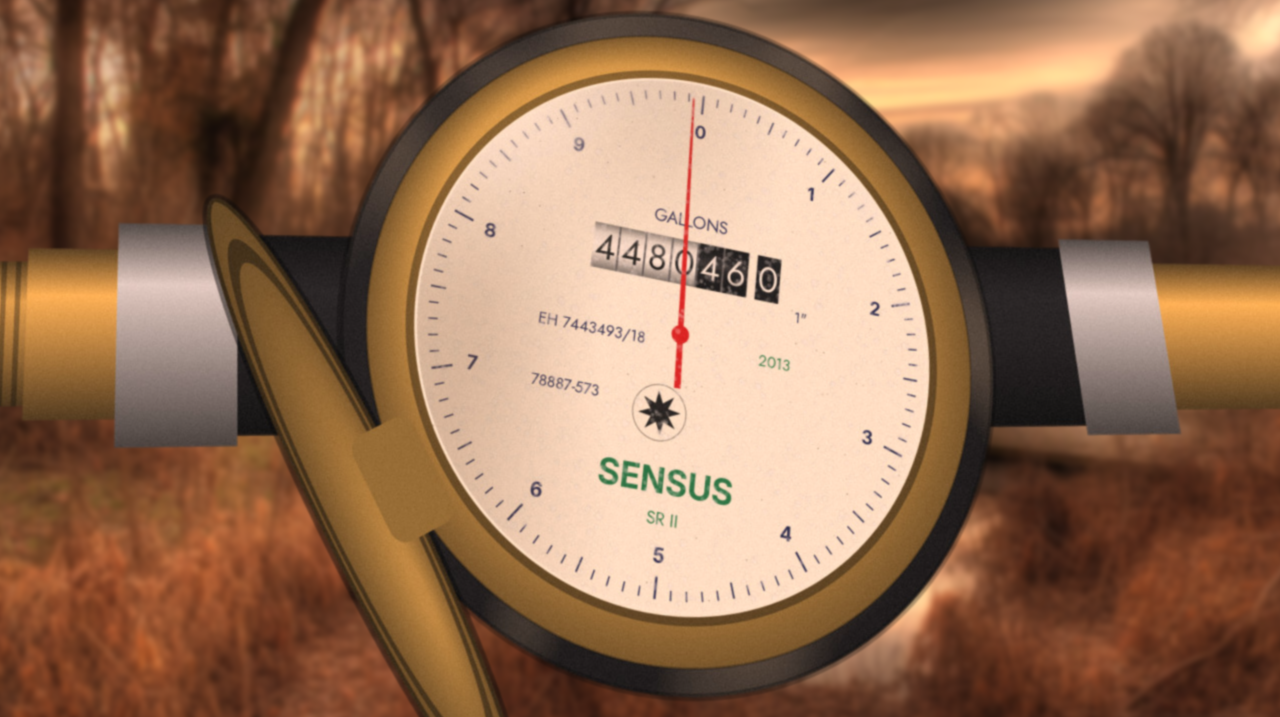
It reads gal 4480459.9
